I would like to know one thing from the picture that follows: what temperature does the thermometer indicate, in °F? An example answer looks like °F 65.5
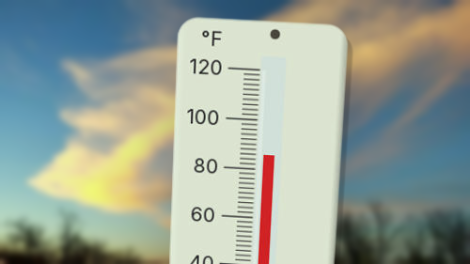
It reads °F 86
